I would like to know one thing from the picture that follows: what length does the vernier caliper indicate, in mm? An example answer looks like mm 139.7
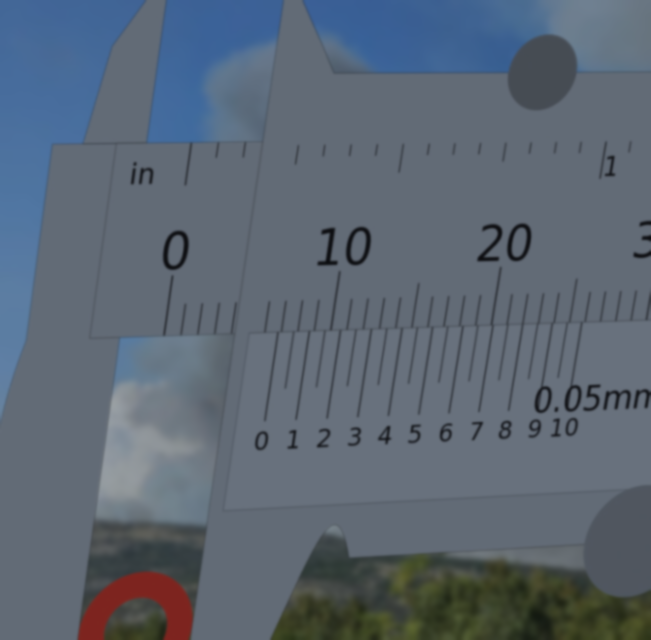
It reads mm 6.8
